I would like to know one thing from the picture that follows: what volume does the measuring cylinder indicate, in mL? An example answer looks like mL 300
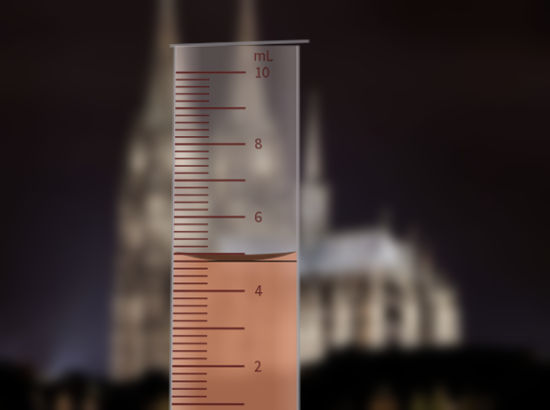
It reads mL 4.8
